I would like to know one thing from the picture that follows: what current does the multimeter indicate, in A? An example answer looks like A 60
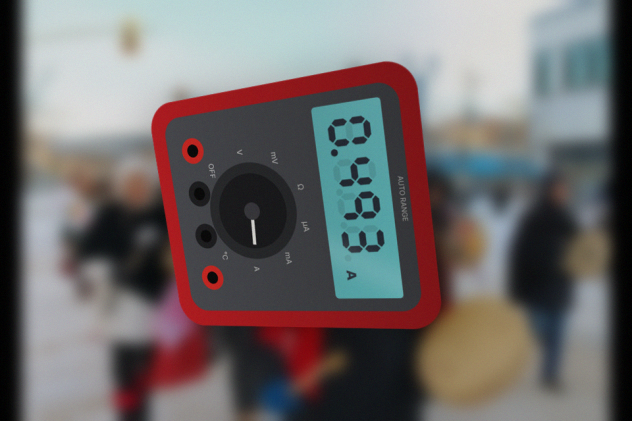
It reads A 0.493
